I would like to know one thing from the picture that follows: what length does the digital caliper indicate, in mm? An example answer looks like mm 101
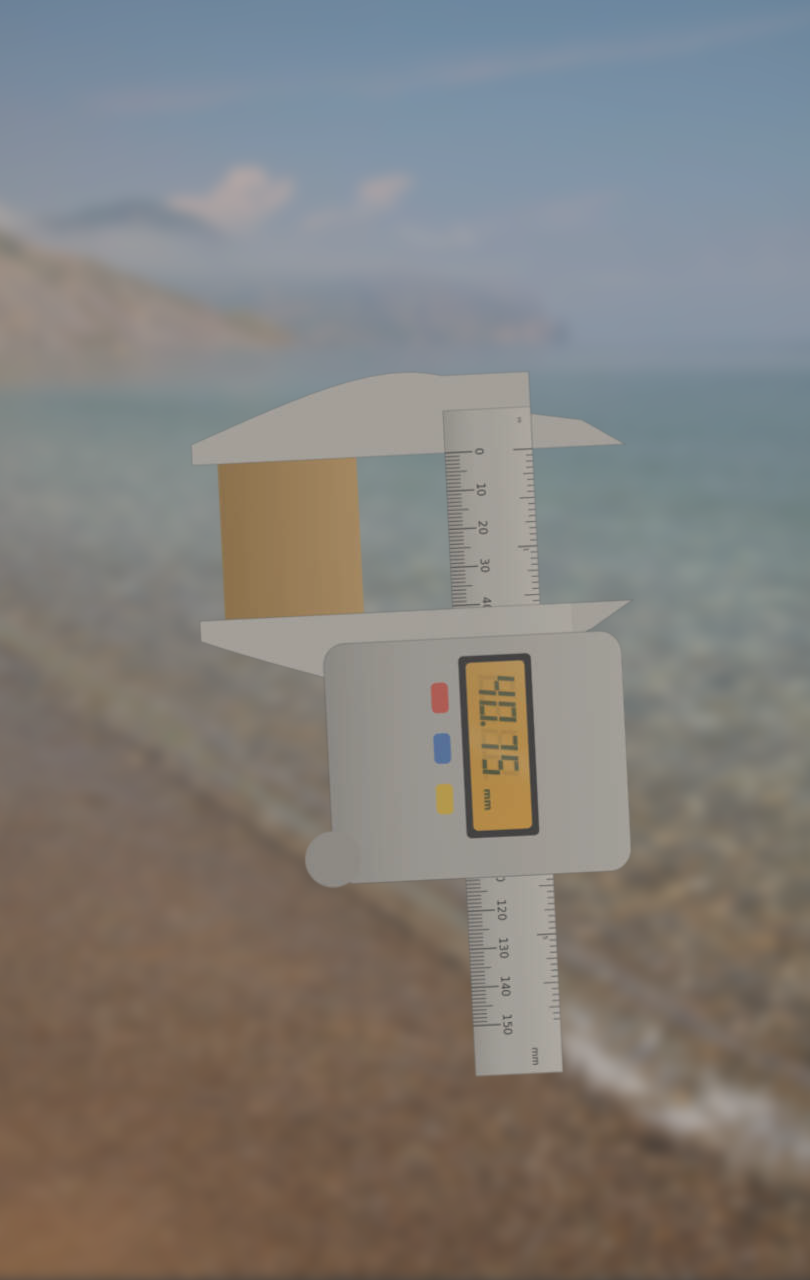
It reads mm 40.75
